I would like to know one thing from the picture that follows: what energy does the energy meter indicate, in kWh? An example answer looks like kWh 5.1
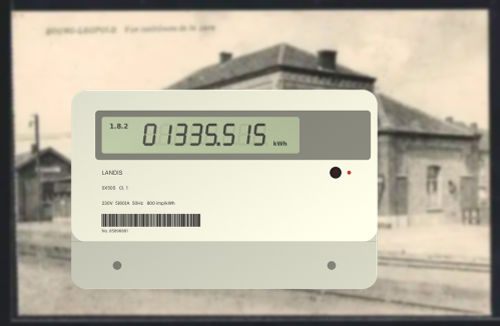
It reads kWh 1335.515
